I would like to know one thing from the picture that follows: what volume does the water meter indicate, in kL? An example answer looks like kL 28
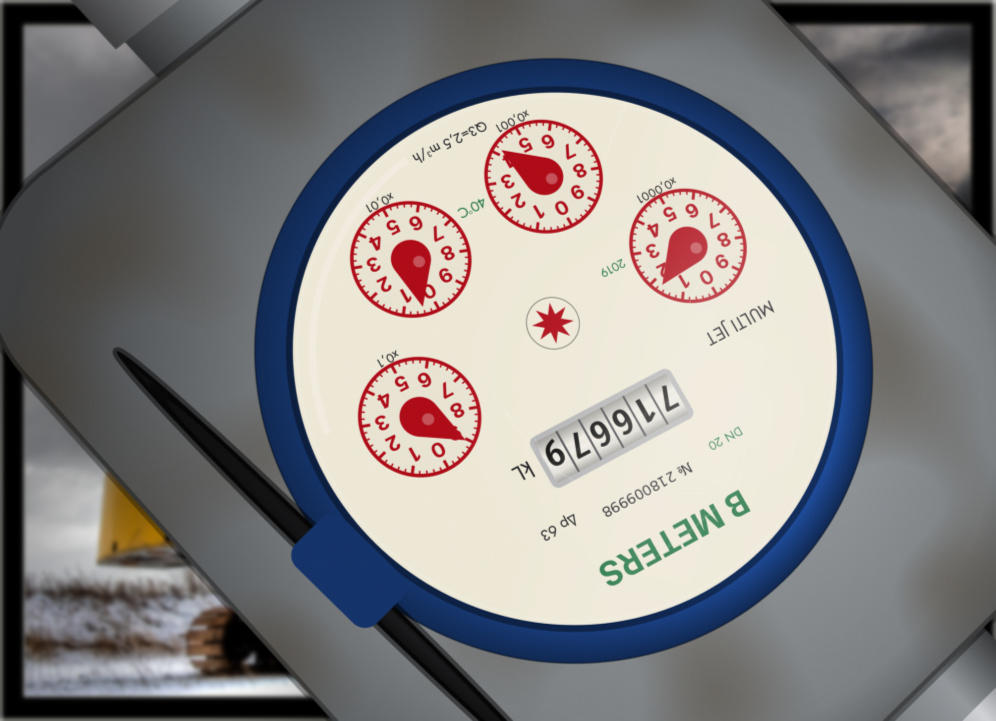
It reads kL 716678.9041
